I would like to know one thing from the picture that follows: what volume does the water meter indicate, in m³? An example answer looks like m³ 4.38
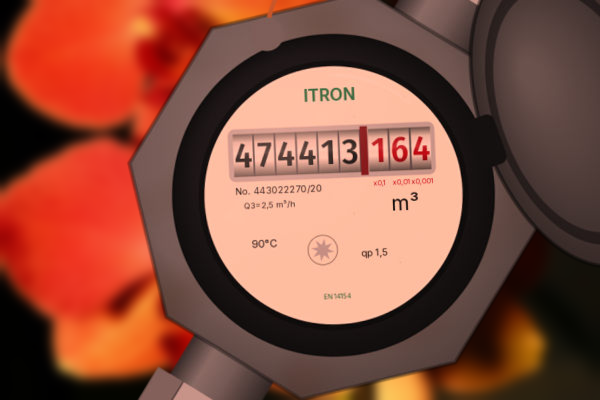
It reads m³ 474413.164
